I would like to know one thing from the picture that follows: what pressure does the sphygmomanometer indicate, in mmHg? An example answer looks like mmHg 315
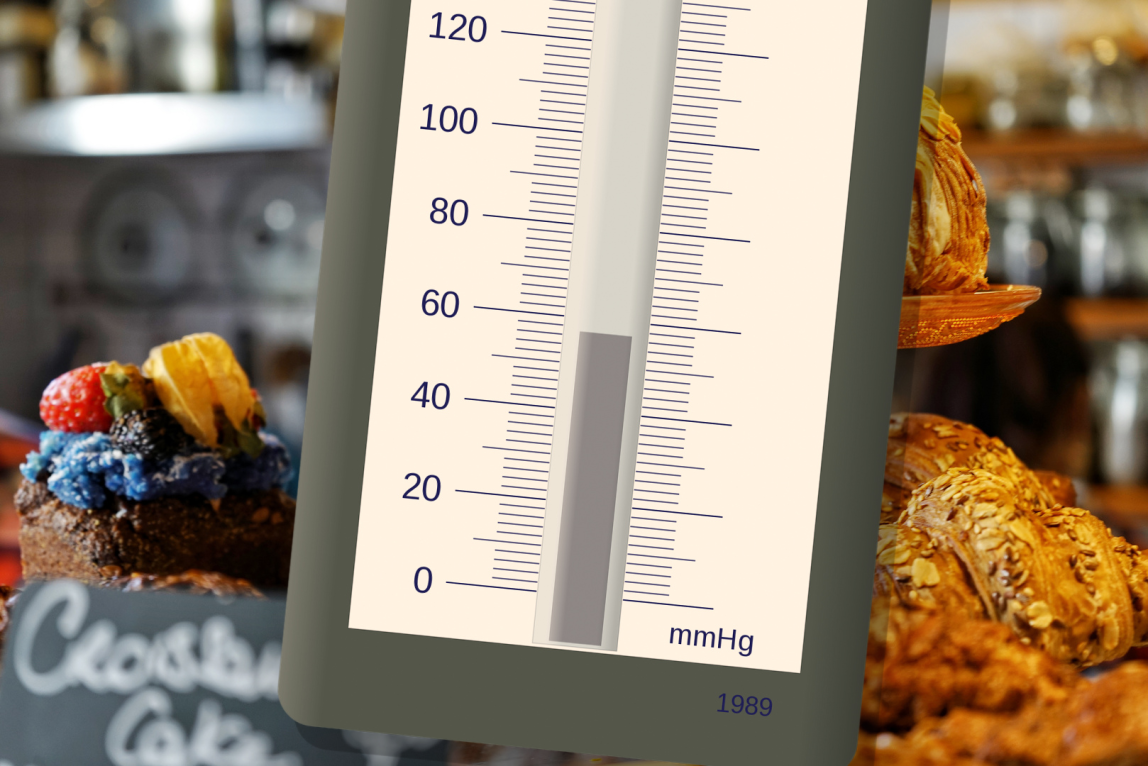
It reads mmHg 57
